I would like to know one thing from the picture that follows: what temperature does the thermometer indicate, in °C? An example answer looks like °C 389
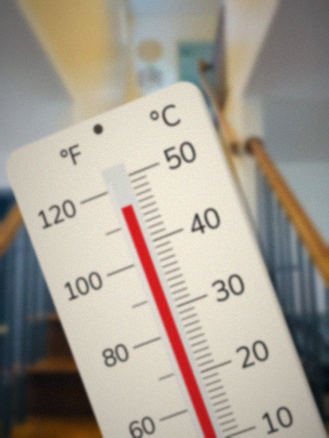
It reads °C 46
